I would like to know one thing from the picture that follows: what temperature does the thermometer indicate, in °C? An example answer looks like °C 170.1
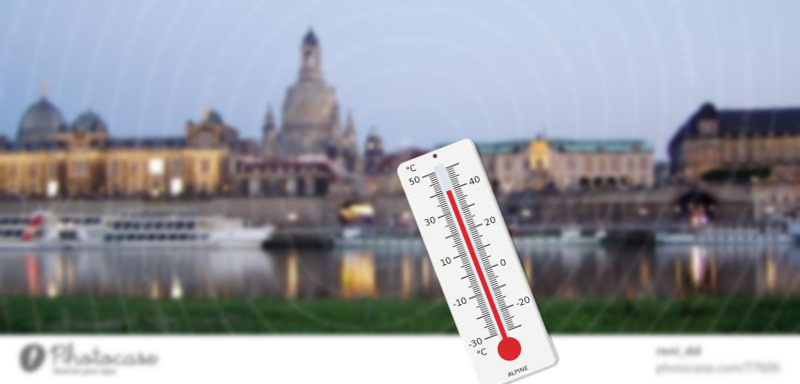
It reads °C 40
